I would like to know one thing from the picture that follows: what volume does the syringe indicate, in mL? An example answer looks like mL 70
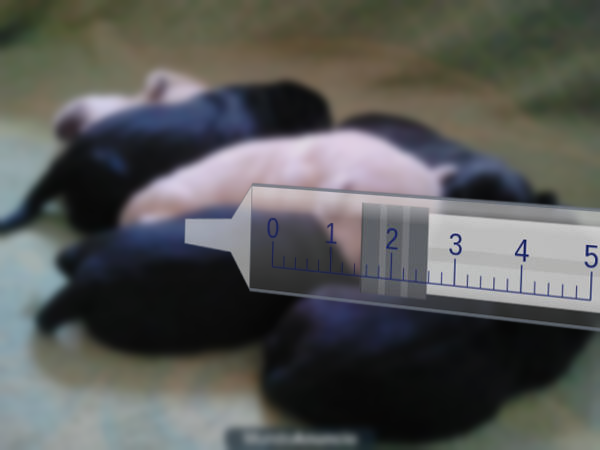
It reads mL 1.5
